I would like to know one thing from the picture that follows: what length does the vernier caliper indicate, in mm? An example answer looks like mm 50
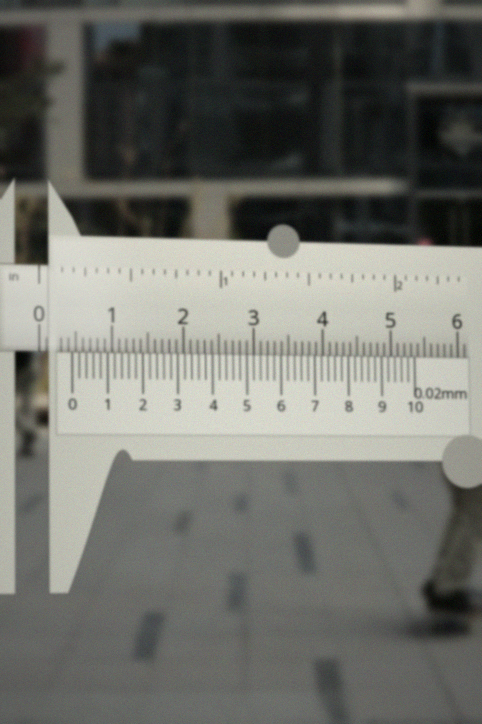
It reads mm 4.5
